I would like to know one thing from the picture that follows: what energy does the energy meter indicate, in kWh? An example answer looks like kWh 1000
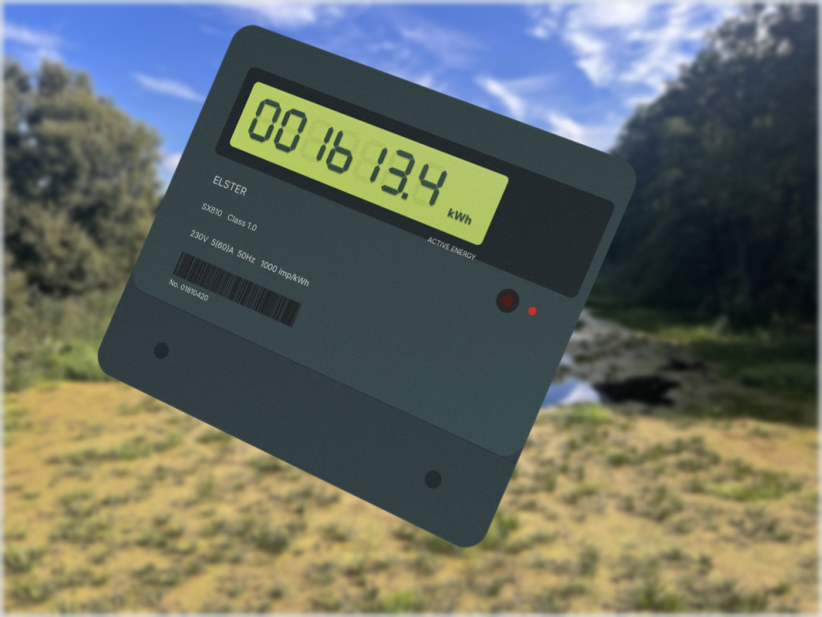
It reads kWh 1613.4
